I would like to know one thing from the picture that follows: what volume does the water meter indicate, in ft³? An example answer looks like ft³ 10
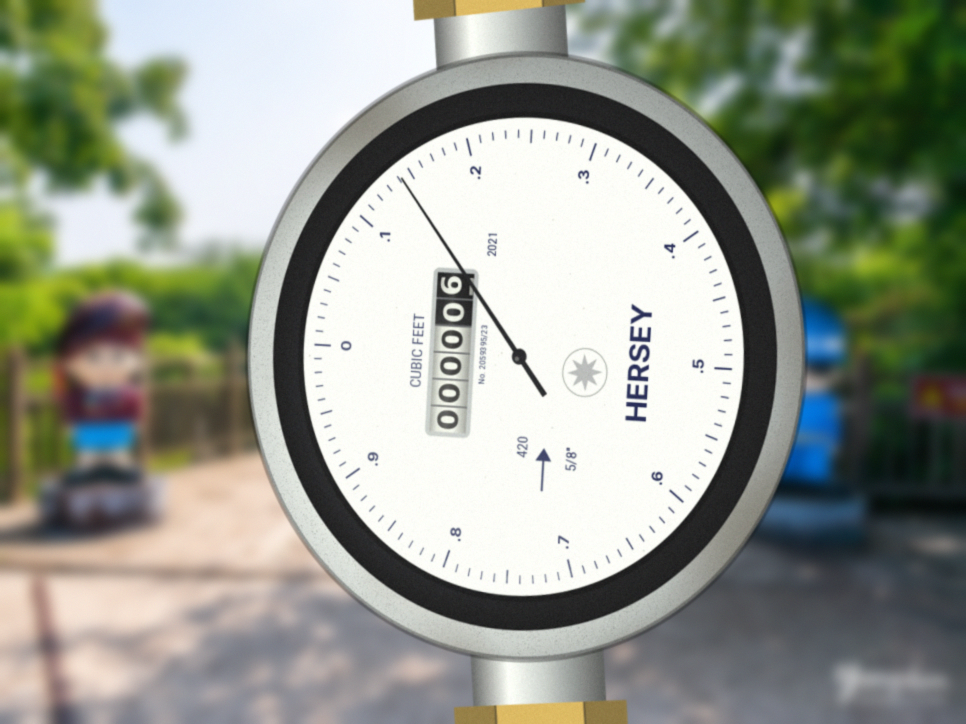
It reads ft³ 6.14
